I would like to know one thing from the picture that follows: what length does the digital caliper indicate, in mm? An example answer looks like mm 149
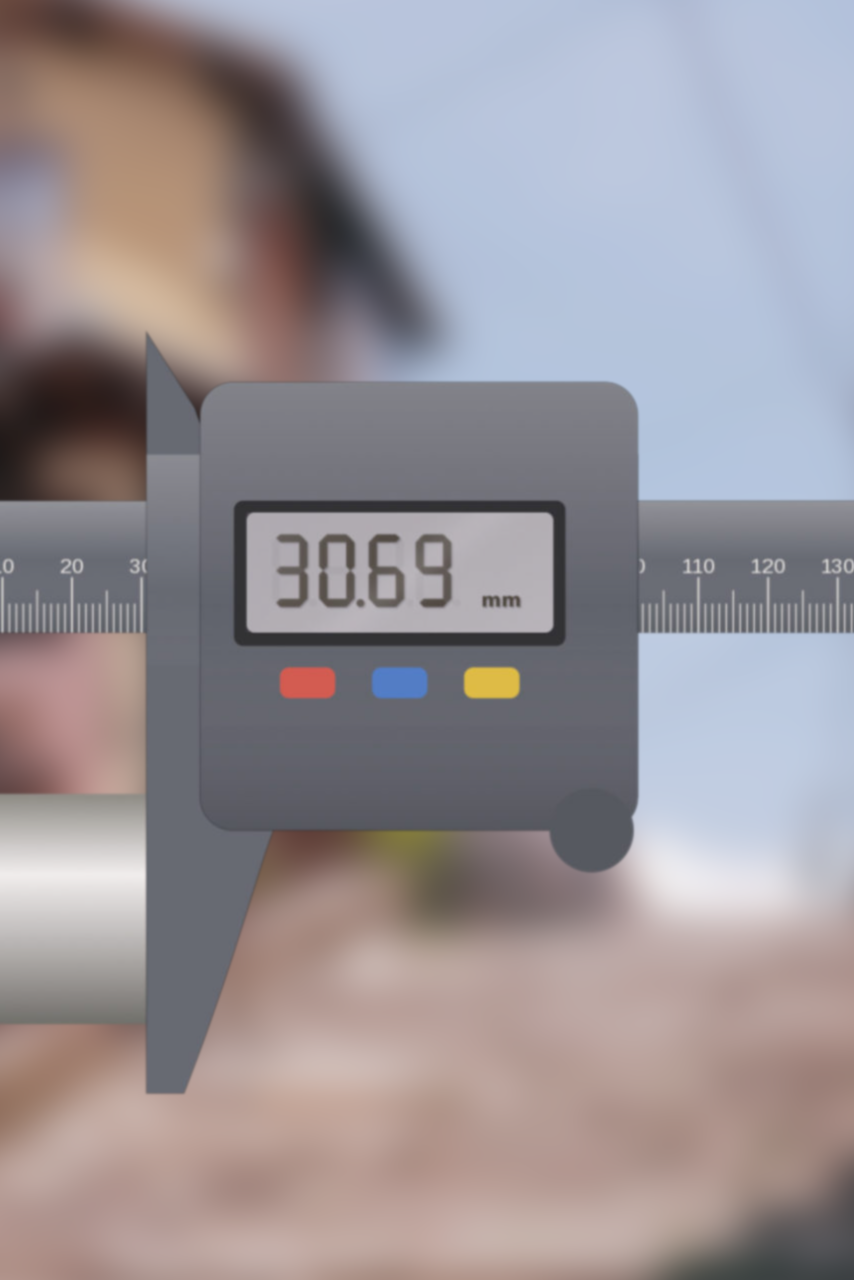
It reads mm 30.69
